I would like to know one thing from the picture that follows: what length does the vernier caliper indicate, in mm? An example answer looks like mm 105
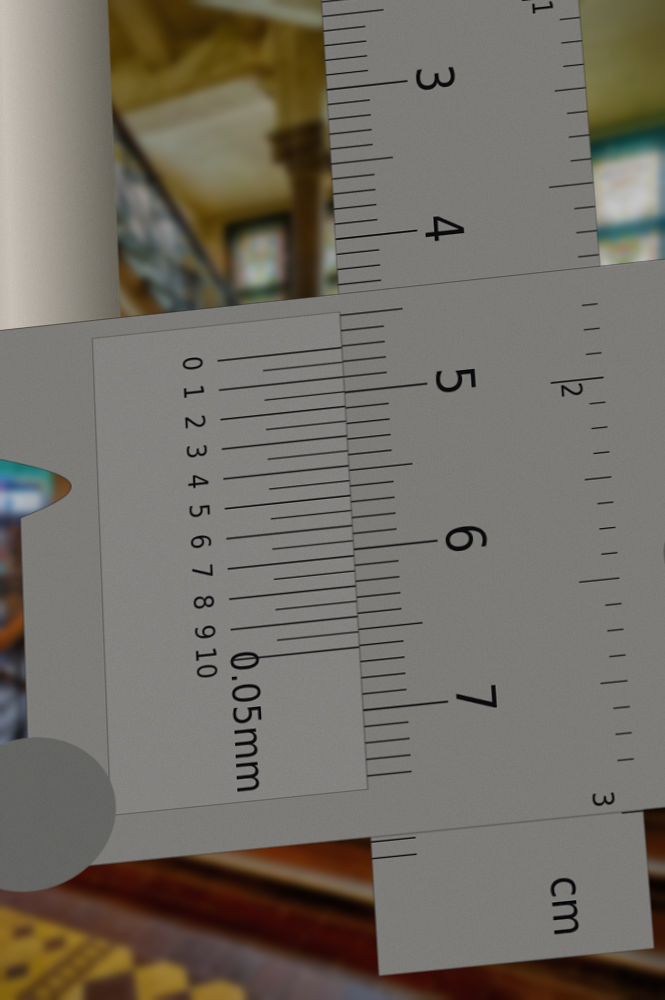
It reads mm 47.1
